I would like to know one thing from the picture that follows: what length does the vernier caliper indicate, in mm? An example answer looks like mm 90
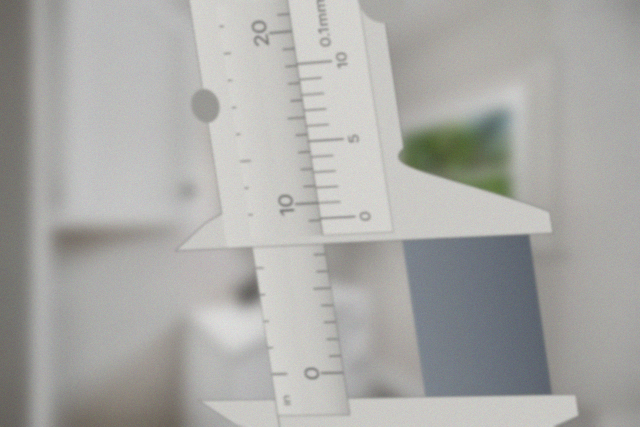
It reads mm 9.1
